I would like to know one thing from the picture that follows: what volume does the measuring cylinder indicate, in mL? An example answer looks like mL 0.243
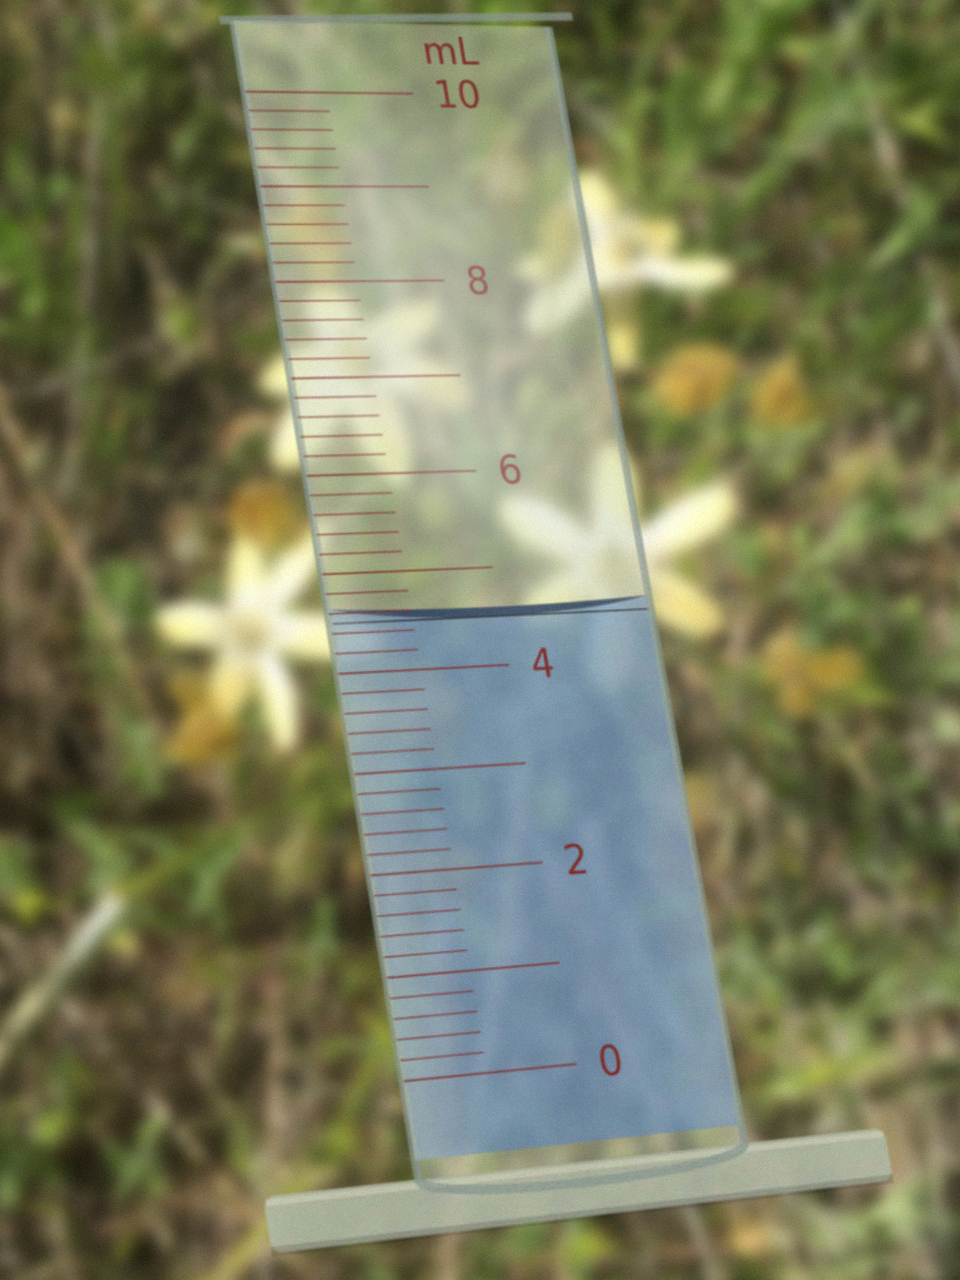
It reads mL 4.5
